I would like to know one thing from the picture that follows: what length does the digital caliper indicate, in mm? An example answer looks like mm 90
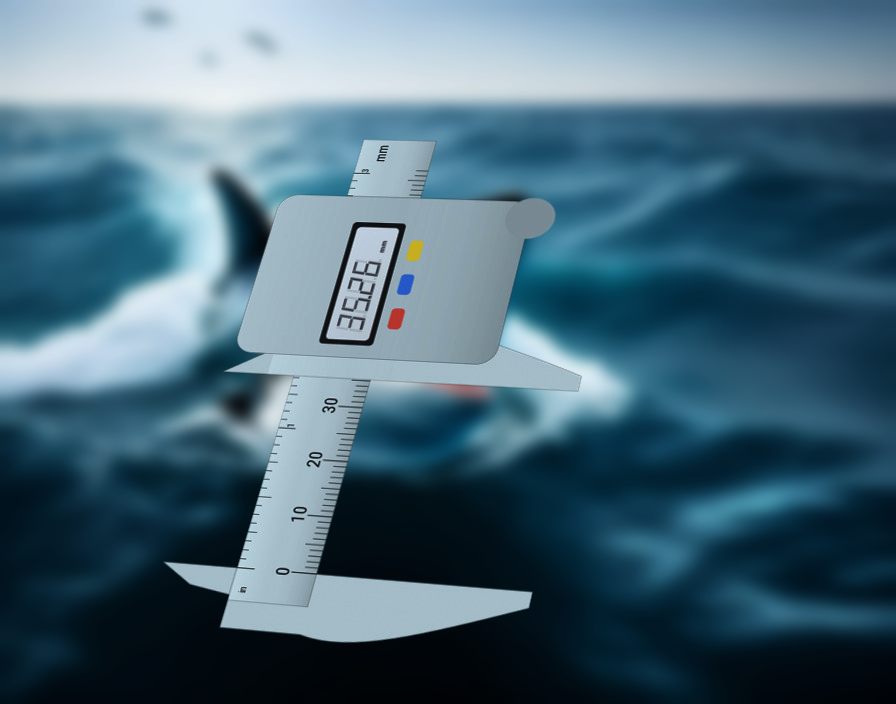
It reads mm 35.26
